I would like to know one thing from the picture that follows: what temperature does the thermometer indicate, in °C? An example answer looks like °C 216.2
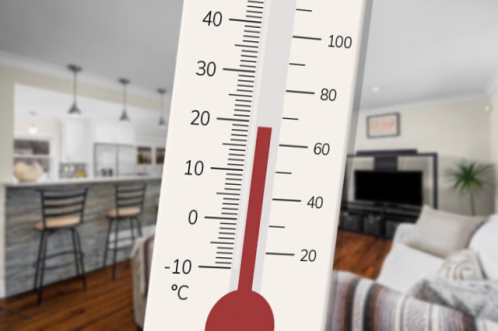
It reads °C 19
